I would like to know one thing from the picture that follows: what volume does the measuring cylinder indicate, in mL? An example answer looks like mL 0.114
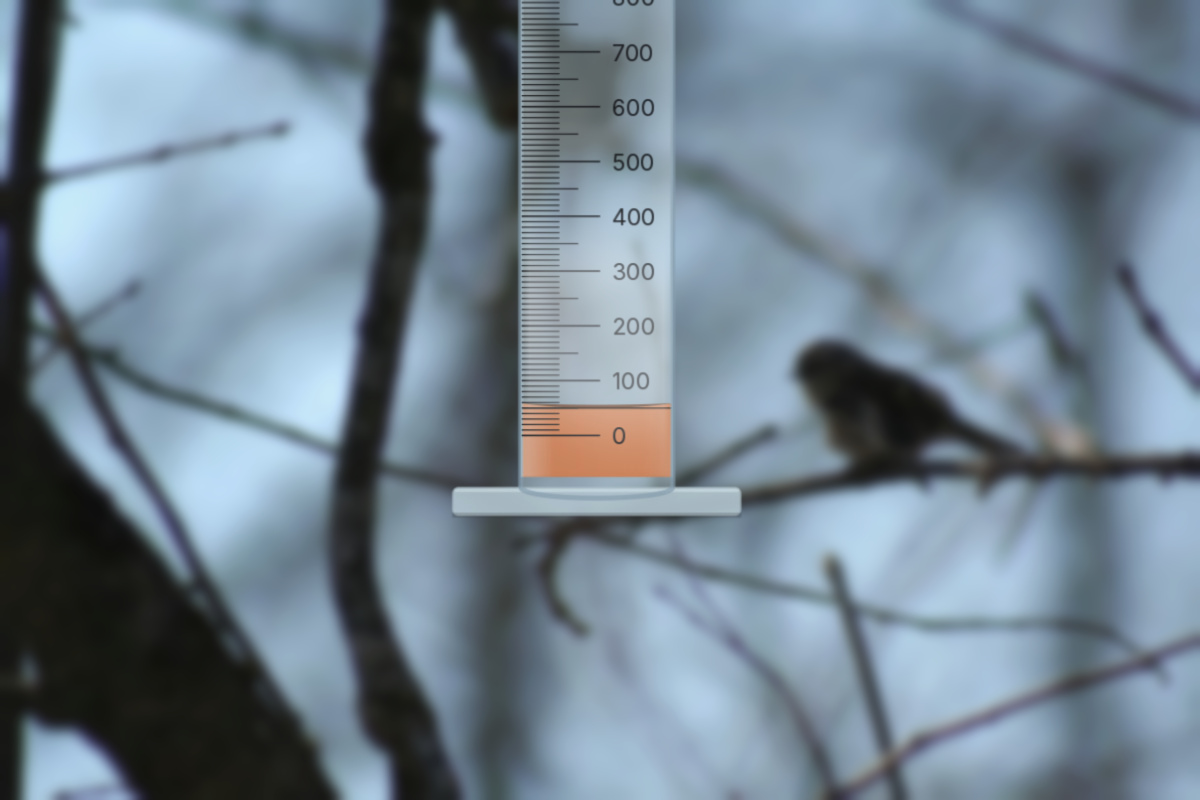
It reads mL 50
